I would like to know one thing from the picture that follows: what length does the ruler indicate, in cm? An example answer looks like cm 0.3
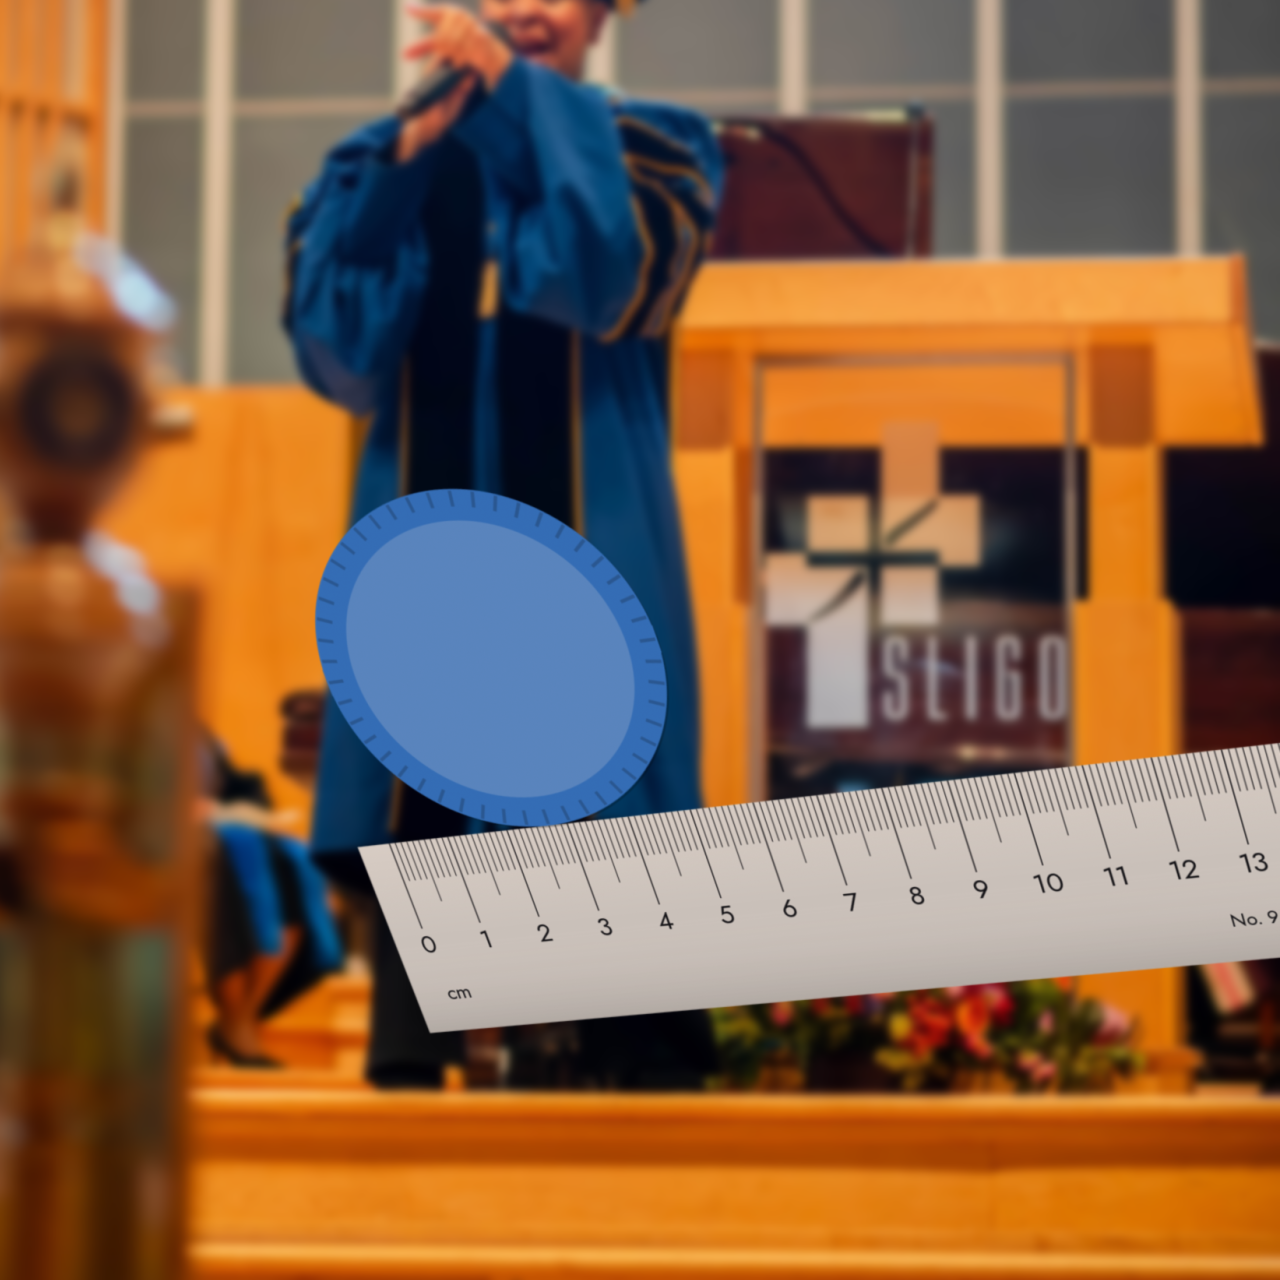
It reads cm 5.4
